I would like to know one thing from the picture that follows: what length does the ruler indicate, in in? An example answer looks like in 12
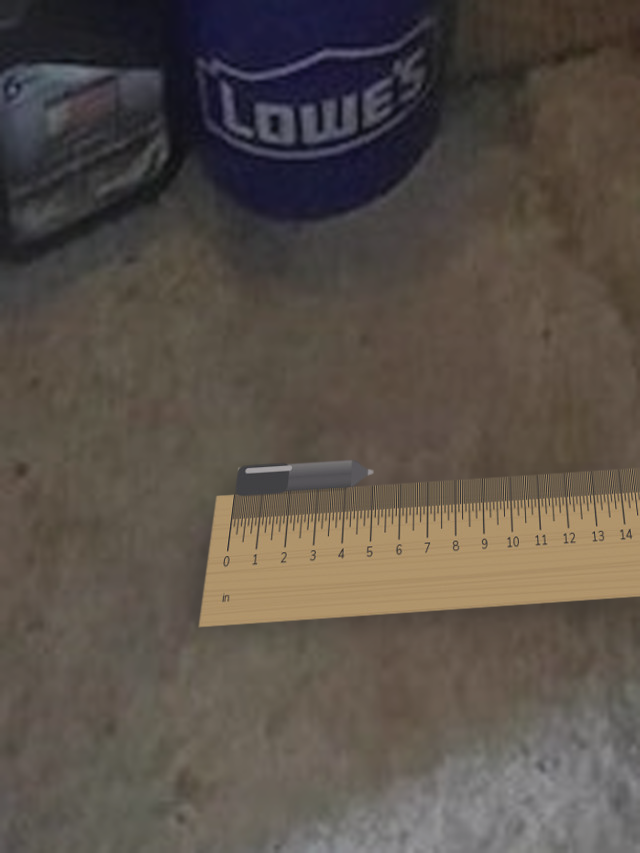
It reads in 5
